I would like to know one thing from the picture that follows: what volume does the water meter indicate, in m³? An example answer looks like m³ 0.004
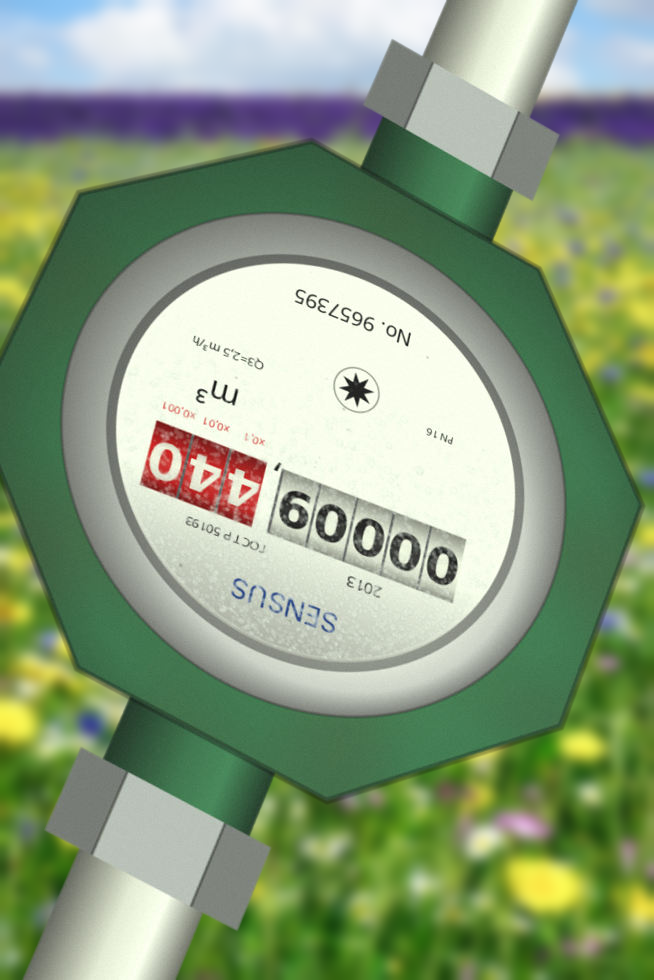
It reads m³ 9.440
